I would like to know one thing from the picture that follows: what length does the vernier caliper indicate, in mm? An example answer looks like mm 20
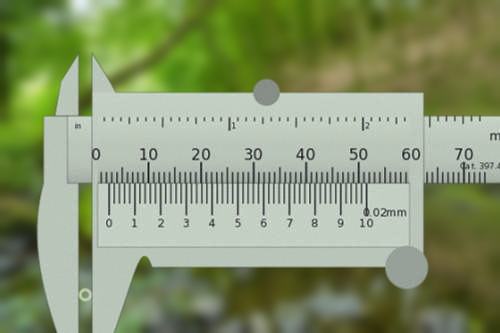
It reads mm 2.5
